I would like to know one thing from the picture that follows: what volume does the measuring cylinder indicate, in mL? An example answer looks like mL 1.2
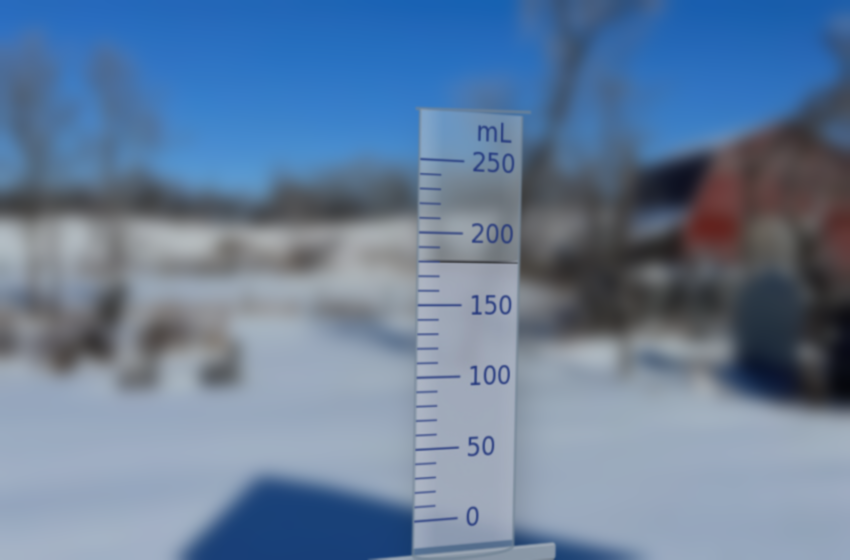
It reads mL 180
